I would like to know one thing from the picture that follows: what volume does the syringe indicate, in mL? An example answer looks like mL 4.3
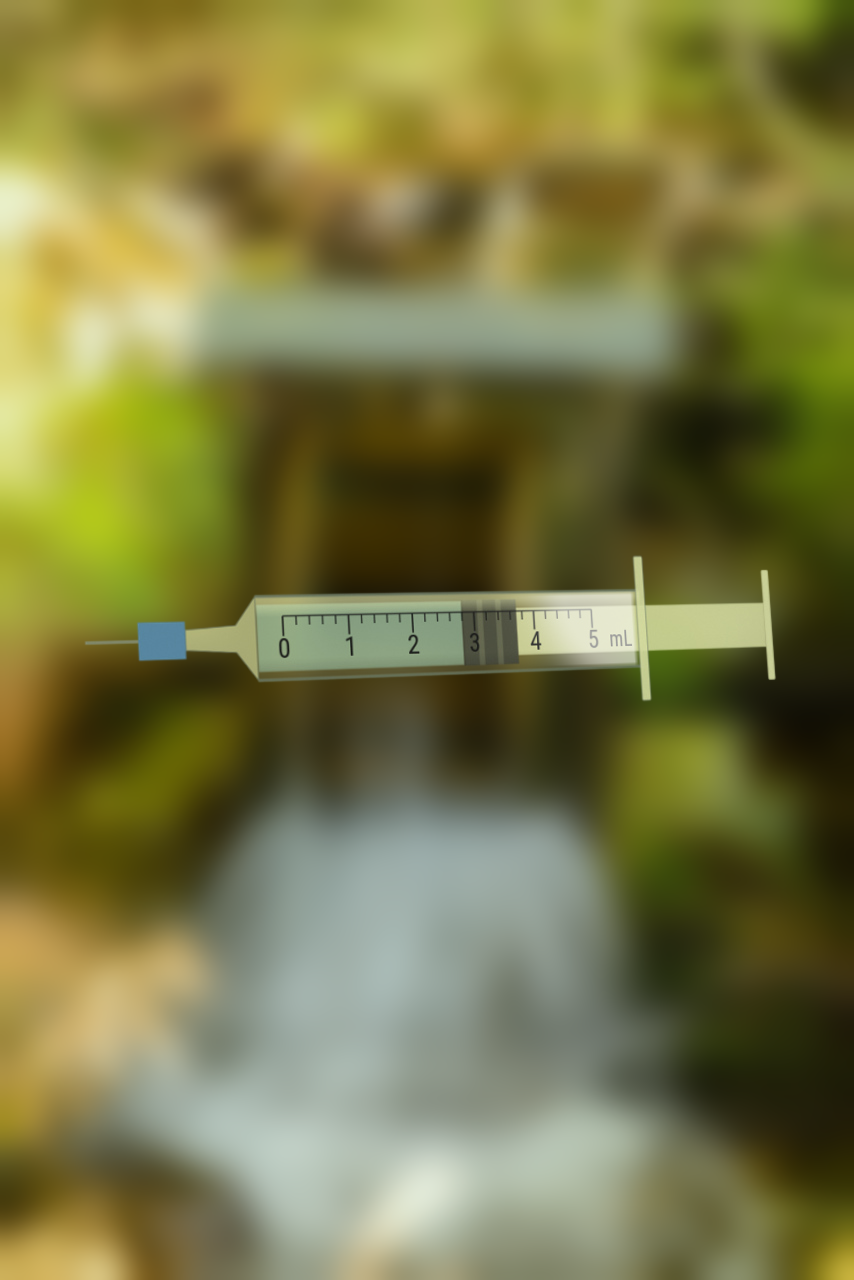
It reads mL 2.8
